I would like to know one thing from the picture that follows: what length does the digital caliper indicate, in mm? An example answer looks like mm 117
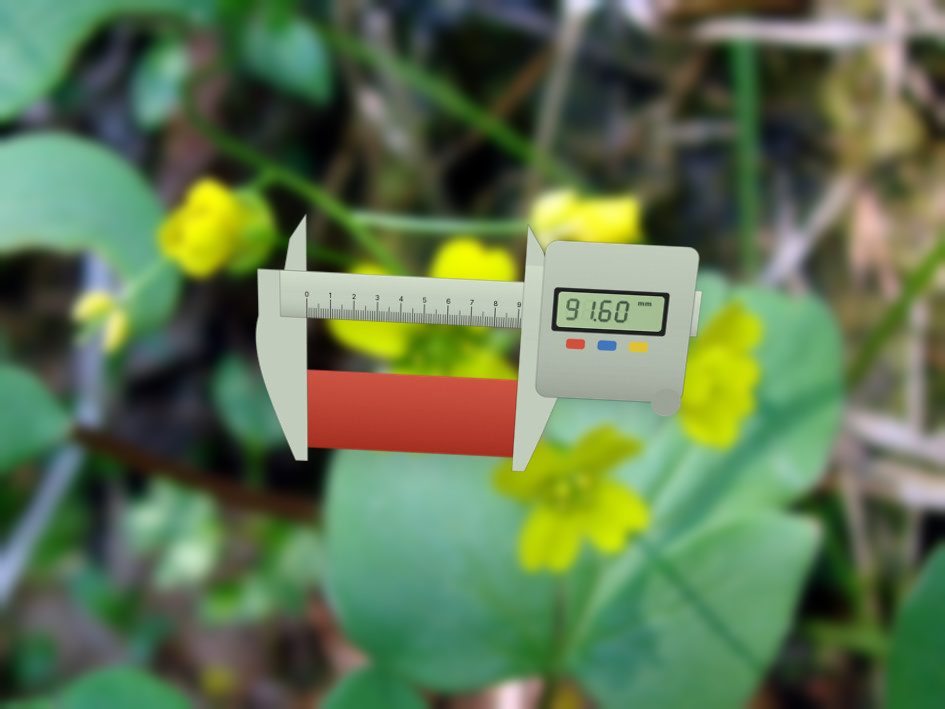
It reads mm 91.60
